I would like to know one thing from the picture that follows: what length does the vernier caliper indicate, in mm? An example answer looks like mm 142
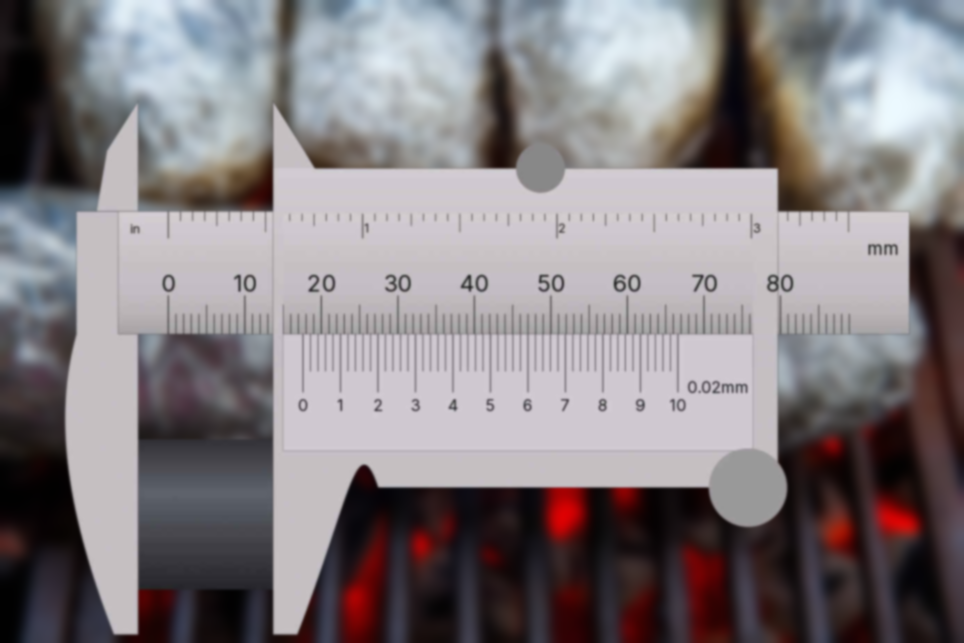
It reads mm 17.6
